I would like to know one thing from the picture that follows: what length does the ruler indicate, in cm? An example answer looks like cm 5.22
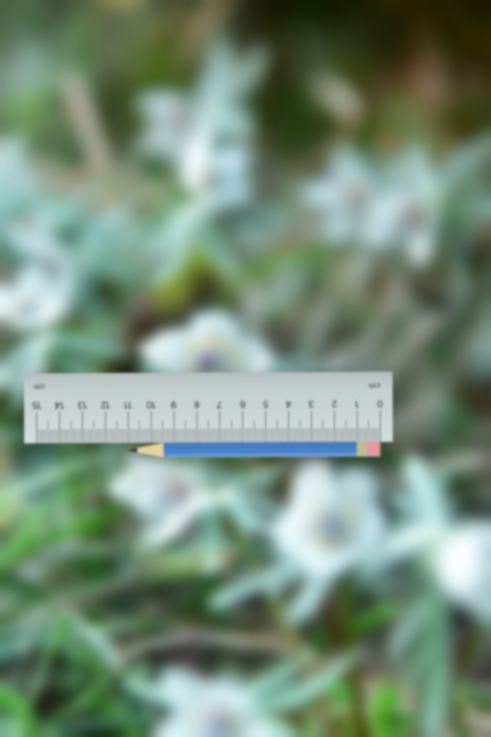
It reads cm 11
